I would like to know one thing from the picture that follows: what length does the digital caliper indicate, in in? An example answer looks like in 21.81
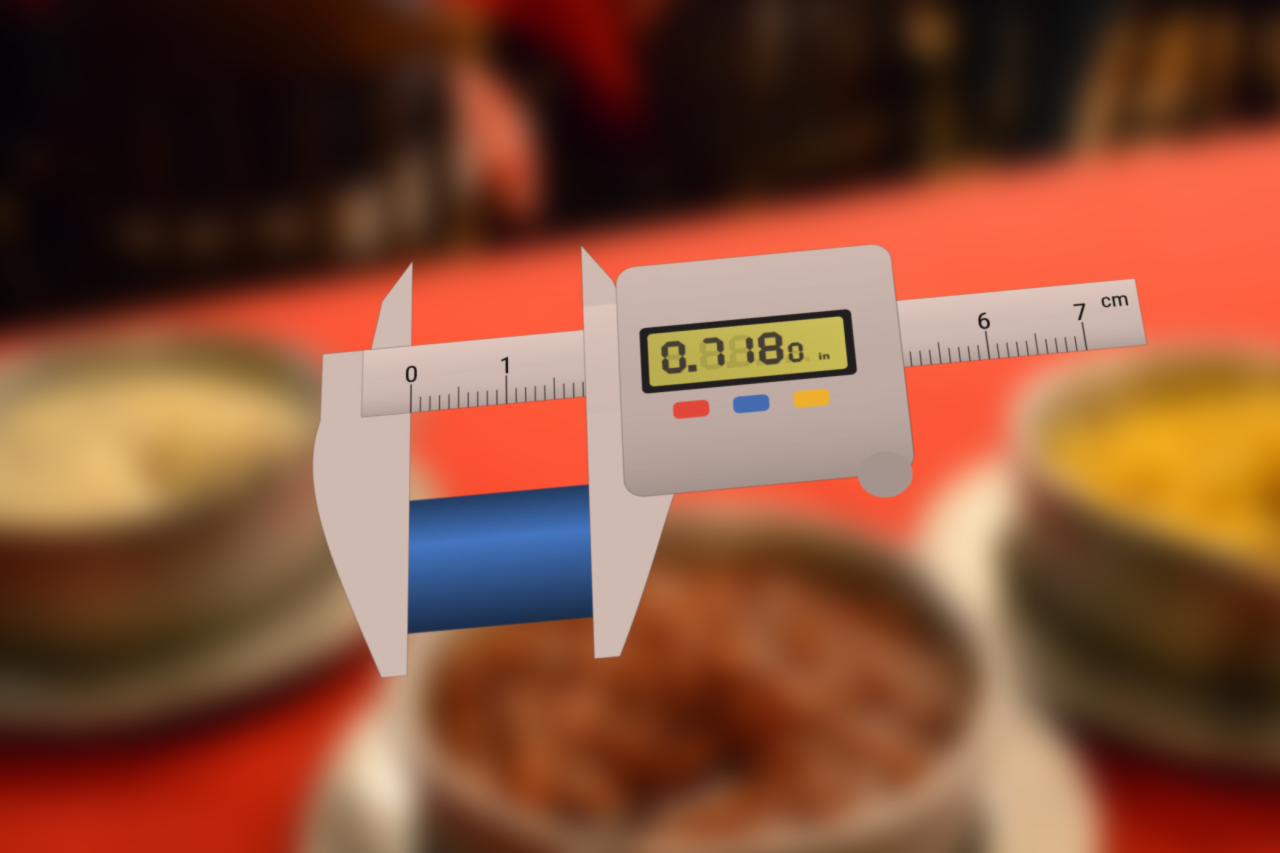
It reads in 0.7180
